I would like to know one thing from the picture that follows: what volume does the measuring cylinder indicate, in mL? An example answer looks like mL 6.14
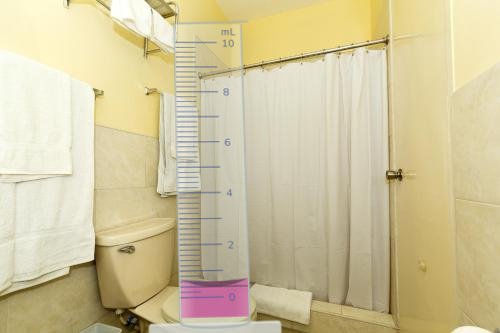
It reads mL 0.4
